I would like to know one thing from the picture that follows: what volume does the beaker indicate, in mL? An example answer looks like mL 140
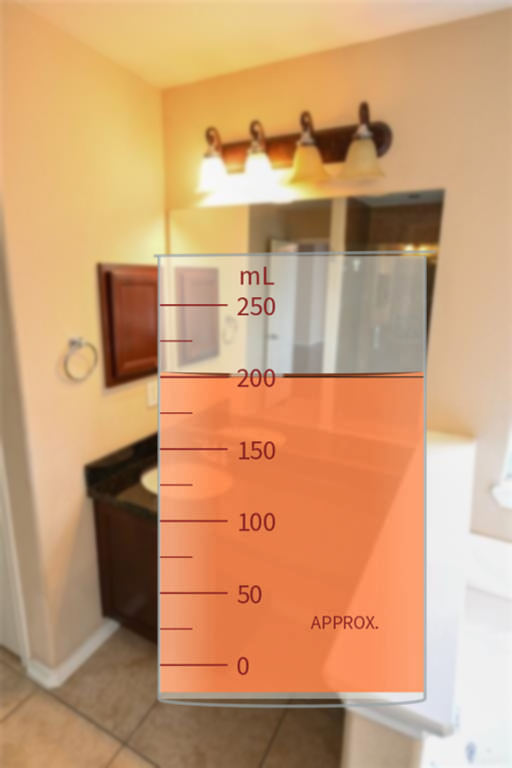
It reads mL 200
